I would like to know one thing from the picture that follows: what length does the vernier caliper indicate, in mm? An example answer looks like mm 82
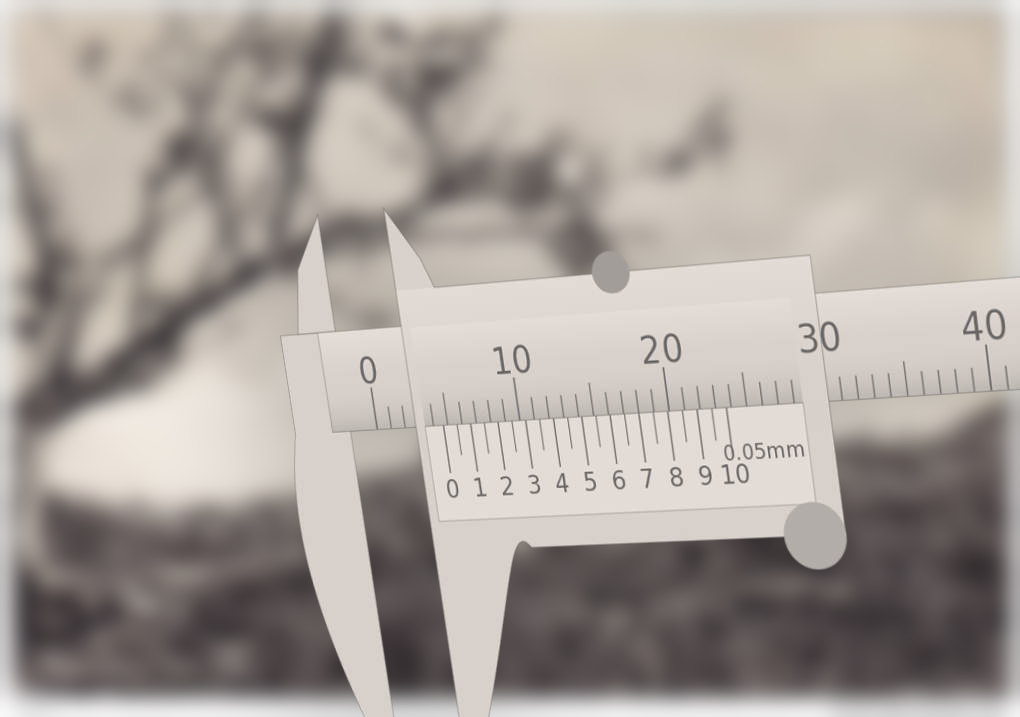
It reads mm 4.7
